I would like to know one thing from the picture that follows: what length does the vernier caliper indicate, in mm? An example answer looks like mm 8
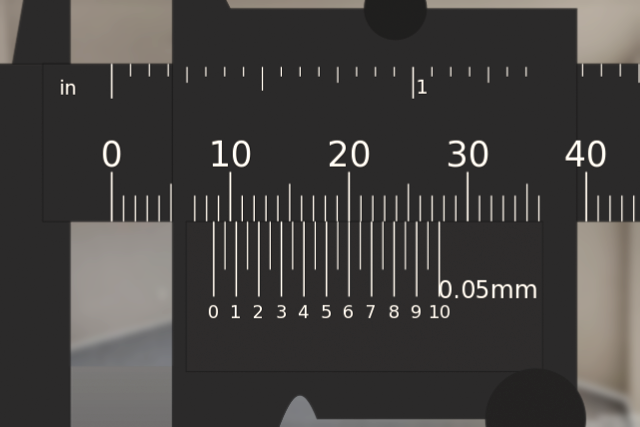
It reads mm 8.6
